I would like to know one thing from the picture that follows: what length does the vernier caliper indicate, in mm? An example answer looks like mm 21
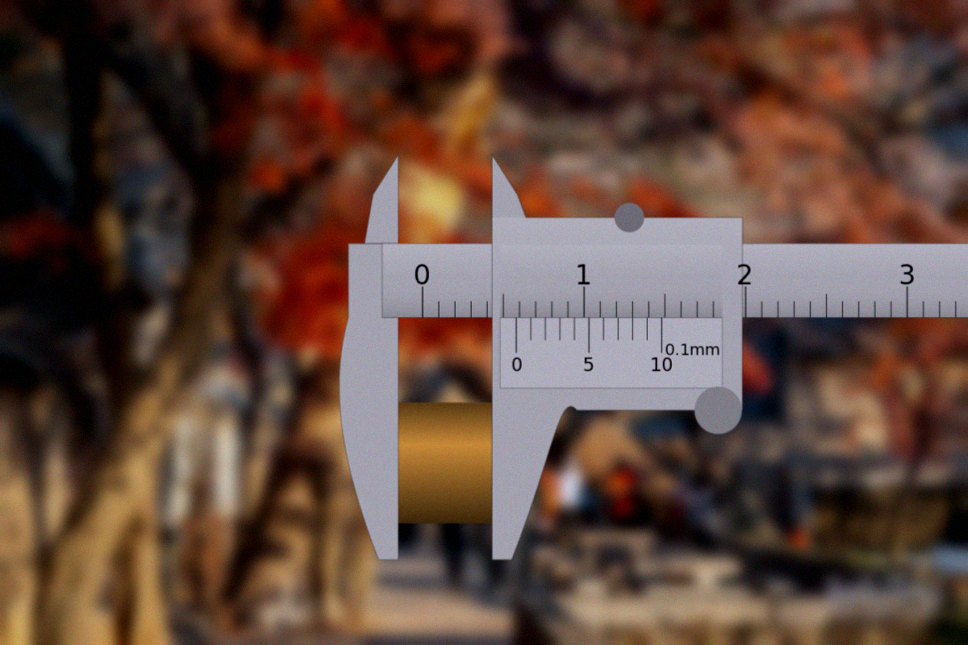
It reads mm 5.8
